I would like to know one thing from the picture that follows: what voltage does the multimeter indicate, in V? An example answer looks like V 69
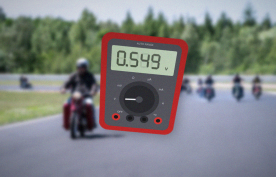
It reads V 0.549
